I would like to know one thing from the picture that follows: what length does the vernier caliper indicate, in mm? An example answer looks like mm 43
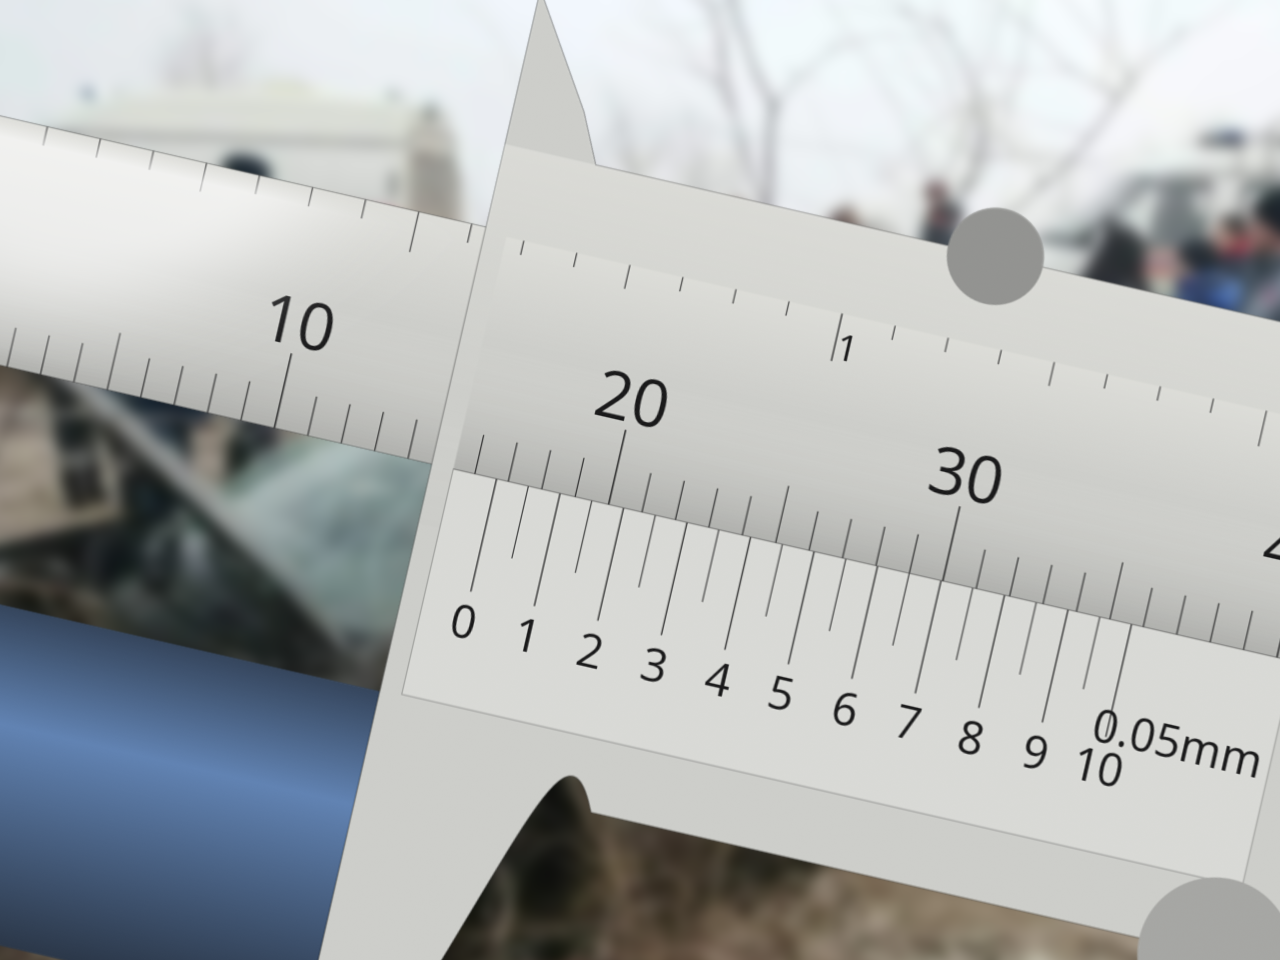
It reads mm 16.65
